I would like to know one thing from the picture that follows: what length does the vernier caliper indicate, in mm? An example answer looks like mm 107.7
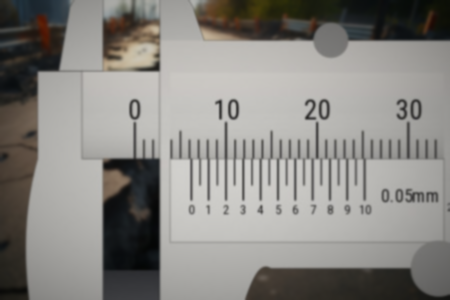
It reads mm 6.2
